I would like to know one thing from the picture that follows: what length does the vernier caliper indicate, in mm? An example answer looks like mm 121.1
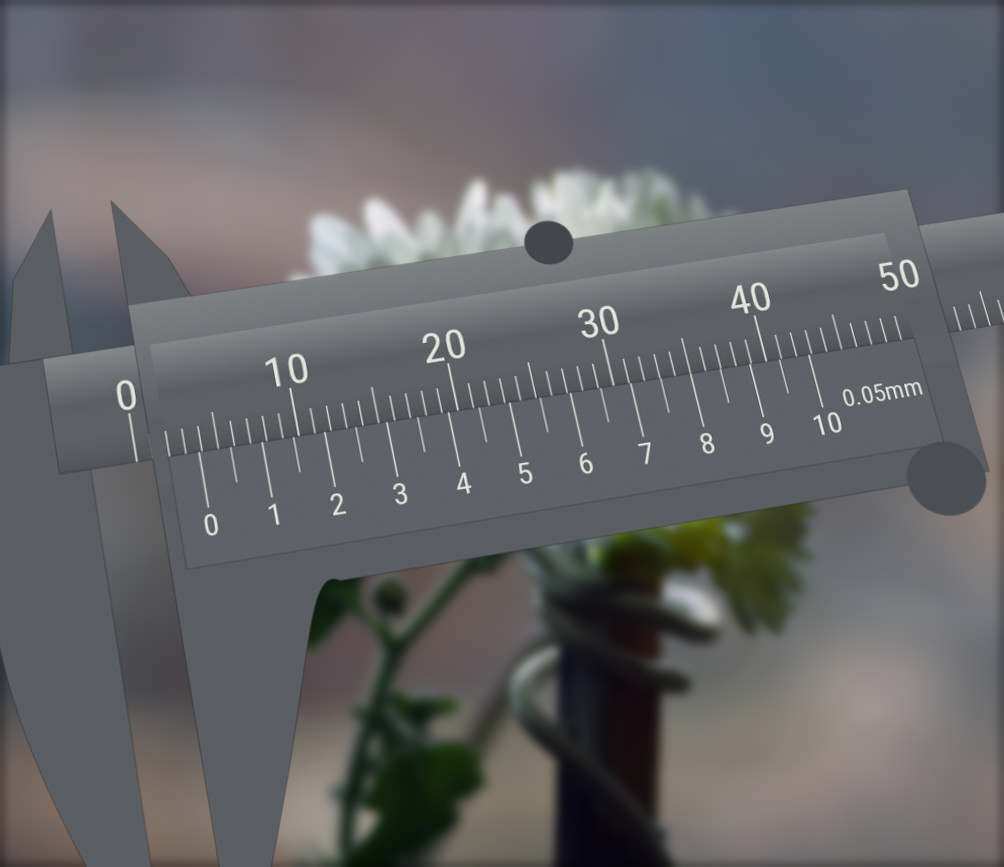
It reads mm 3.8
